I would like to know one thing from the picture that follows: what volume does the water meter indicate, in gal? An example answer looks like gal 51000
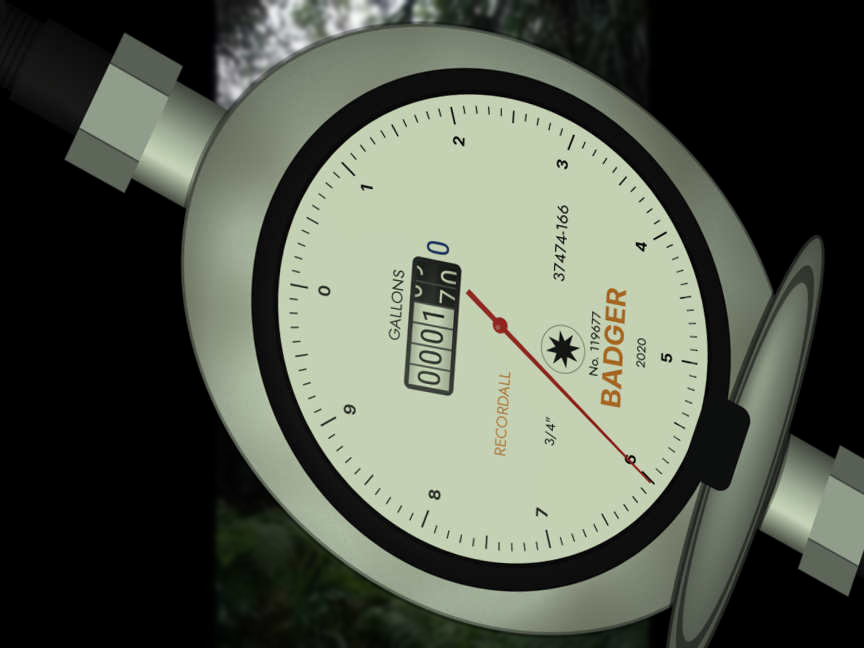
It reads gal 1696.0
